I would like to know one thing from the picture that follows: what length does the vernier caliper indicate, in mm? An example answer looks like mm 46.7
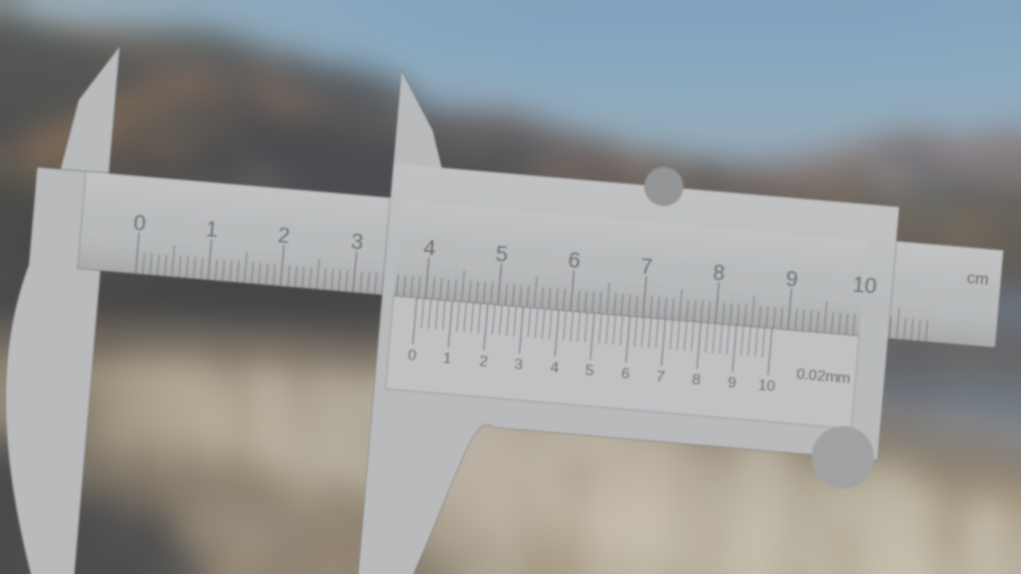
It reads mm 38.8
